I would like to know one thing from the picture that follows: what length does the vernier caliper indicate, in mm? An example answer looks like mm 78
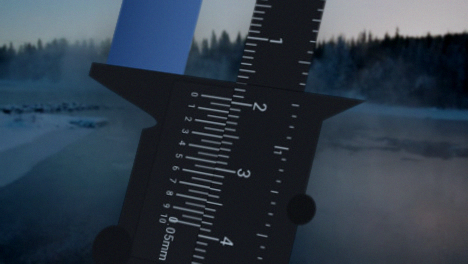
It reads mm 19.6
